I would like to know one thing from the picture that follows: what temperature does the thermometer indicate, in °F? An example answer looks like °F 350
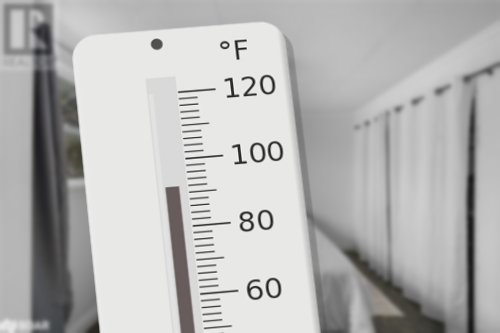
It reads °F 92
